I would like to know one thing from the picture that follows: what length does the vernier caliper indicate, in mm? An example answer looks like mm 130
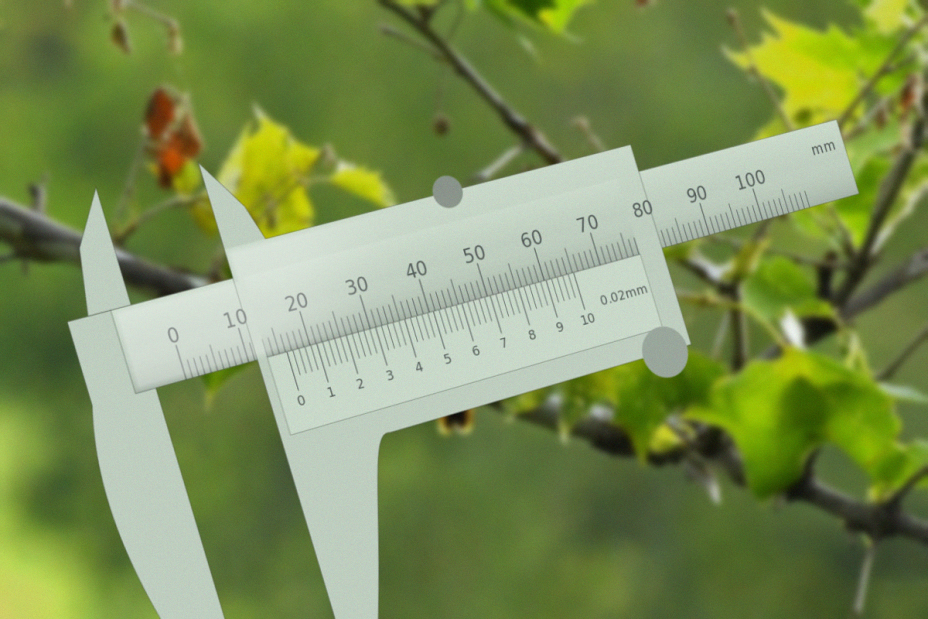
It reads mm 16.2
